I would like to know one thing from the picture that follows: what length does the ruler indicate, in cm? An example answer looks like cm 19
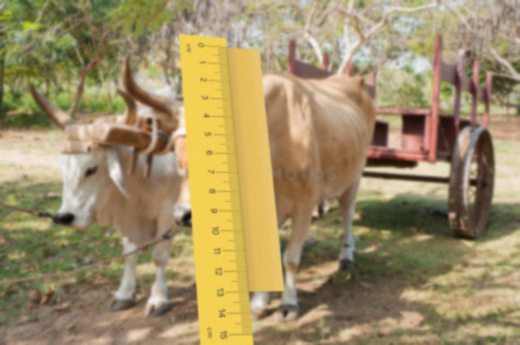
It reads cm 13
